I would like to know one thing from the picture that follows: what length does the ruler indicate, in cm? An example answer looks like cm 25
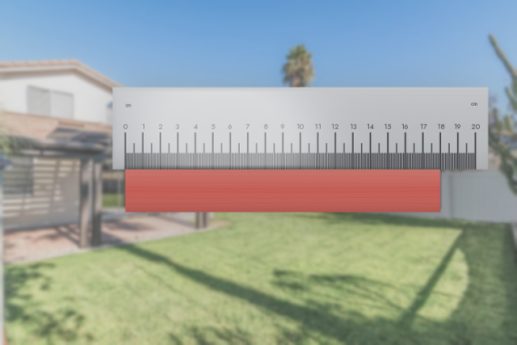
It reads cm 18
